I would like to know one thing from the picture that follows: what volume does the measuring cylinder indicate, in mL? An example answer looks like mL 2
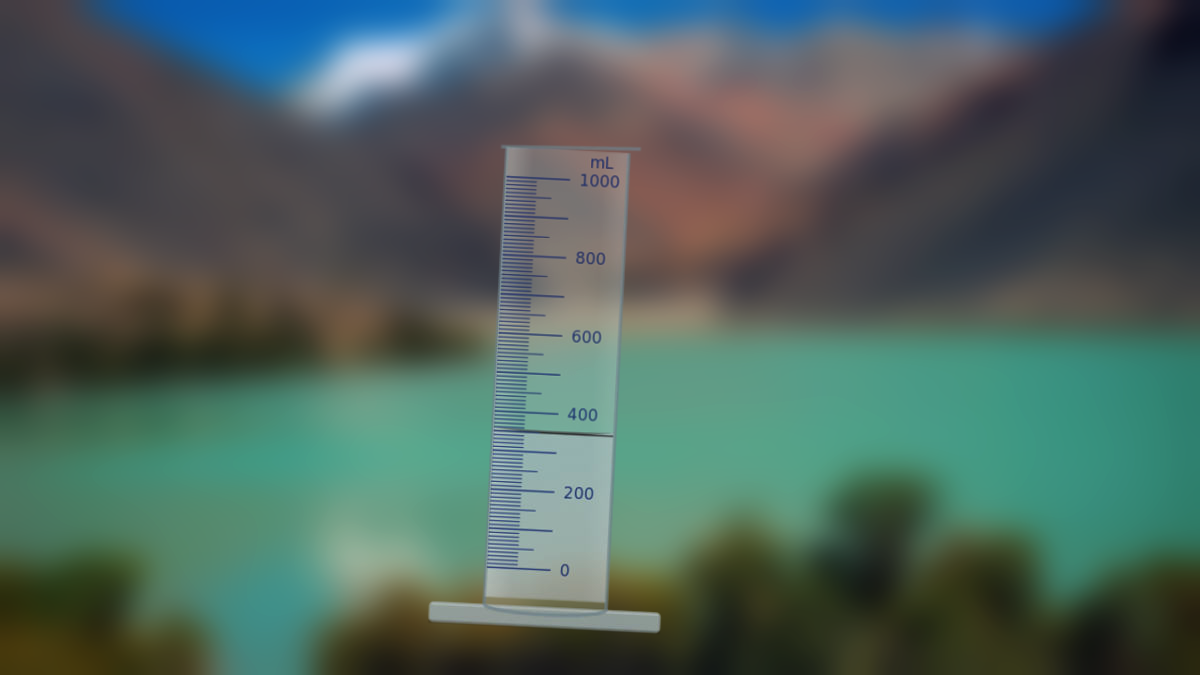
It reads mL 350
